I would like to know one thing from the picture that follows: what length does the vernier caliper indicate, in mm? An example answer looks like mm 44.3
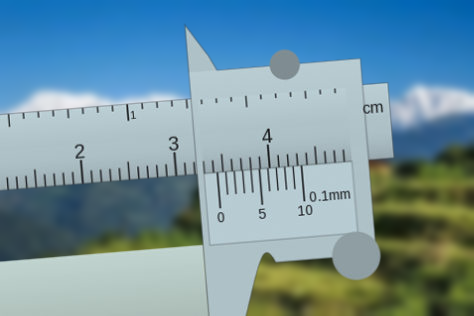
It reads mm 34.4
